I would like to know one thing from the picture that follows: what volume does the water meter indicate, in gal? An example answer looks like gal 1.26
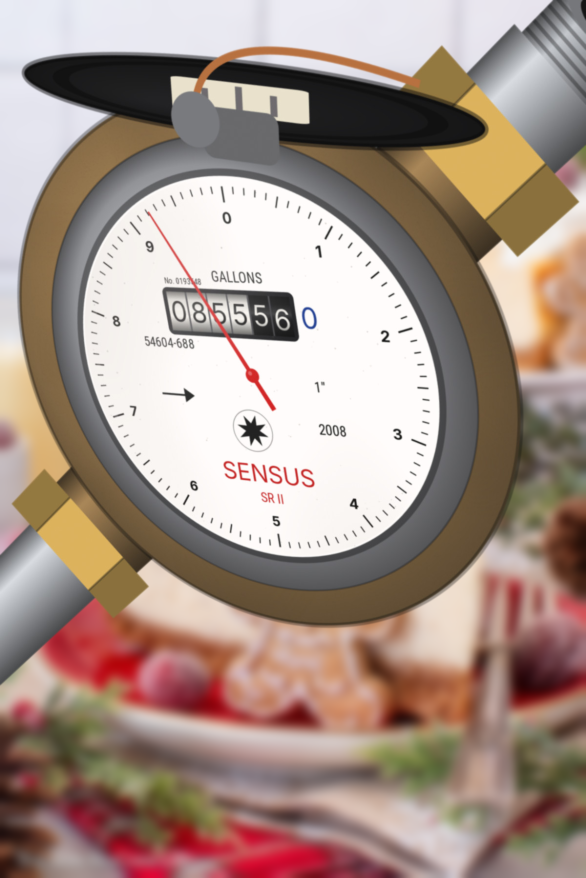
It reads gal 855559.2
